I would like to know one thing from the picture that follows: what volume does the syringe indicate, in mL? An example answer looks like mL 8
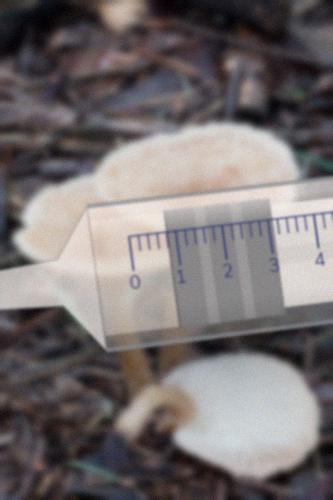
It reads mL 0.8
